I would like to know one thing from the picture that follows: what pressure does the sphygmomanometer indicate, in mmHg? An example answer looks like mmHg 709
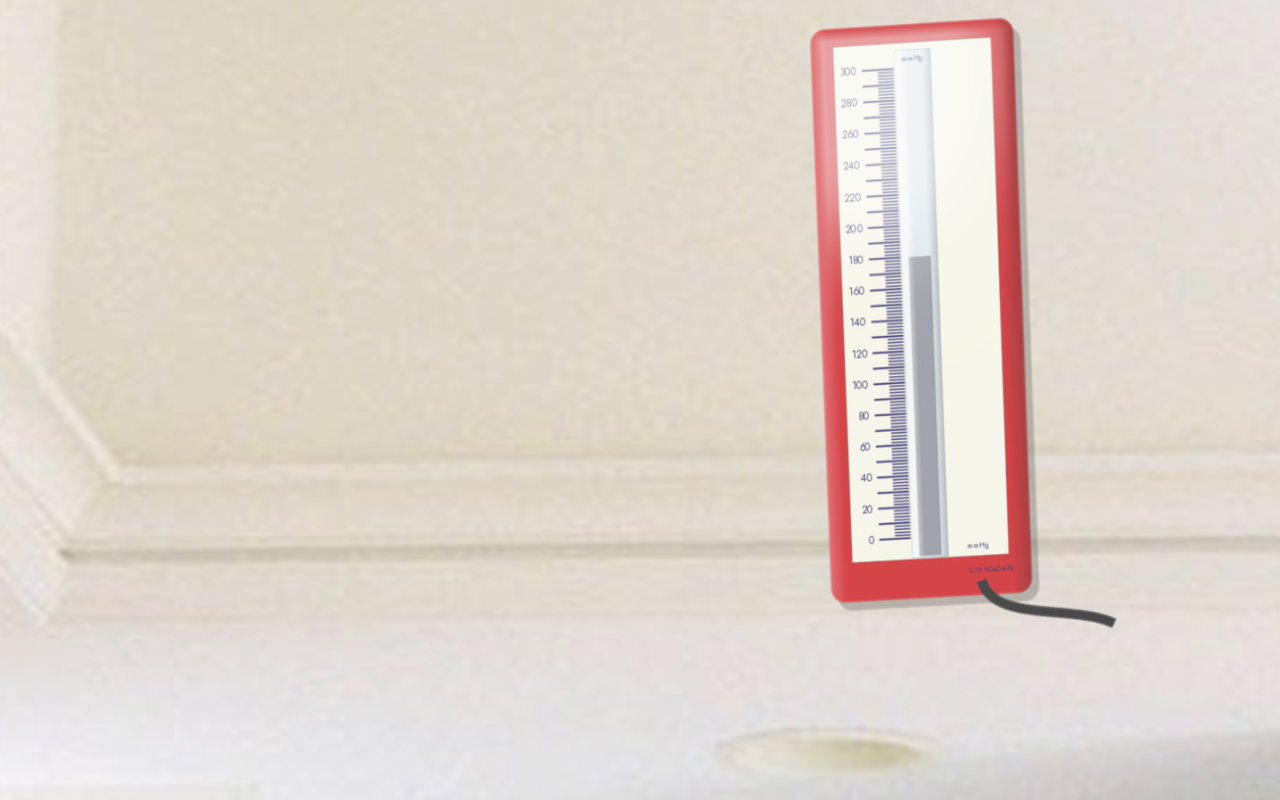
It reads mmHg 180
